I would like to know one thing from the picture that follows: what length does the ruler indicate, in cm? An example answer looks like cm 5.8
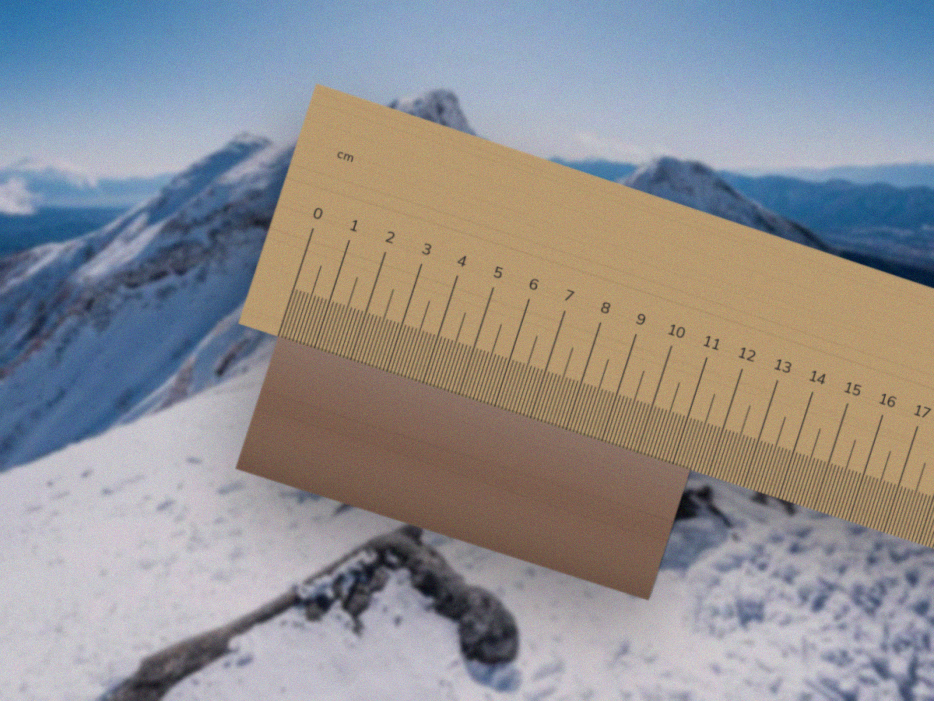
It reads cm 11.5
